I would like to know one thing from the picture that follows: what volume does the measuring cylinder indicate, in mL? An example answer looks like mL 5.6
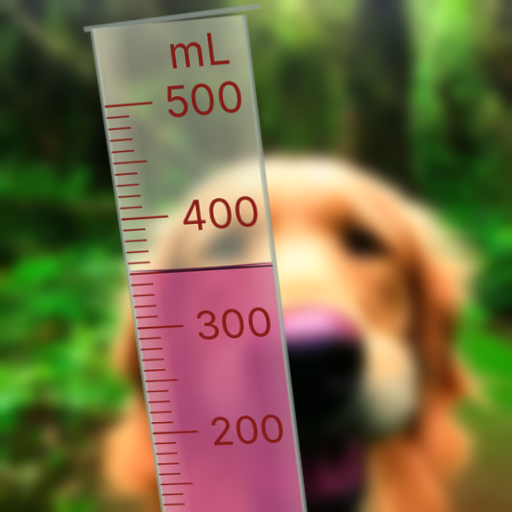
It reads mL 350
